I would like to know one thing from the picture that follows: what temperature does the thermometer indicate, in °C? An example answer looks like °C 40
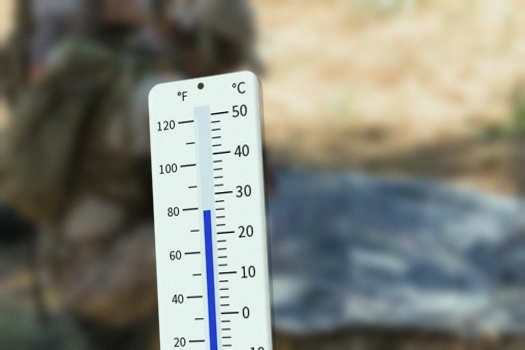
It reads °C 26
